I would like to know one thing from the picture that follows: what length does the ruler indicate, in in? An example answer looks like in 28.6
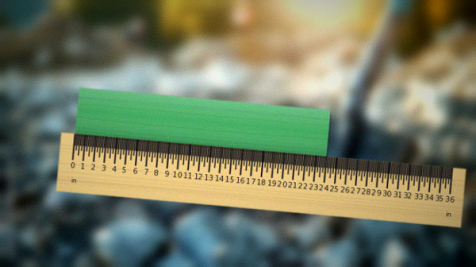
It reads in 24
